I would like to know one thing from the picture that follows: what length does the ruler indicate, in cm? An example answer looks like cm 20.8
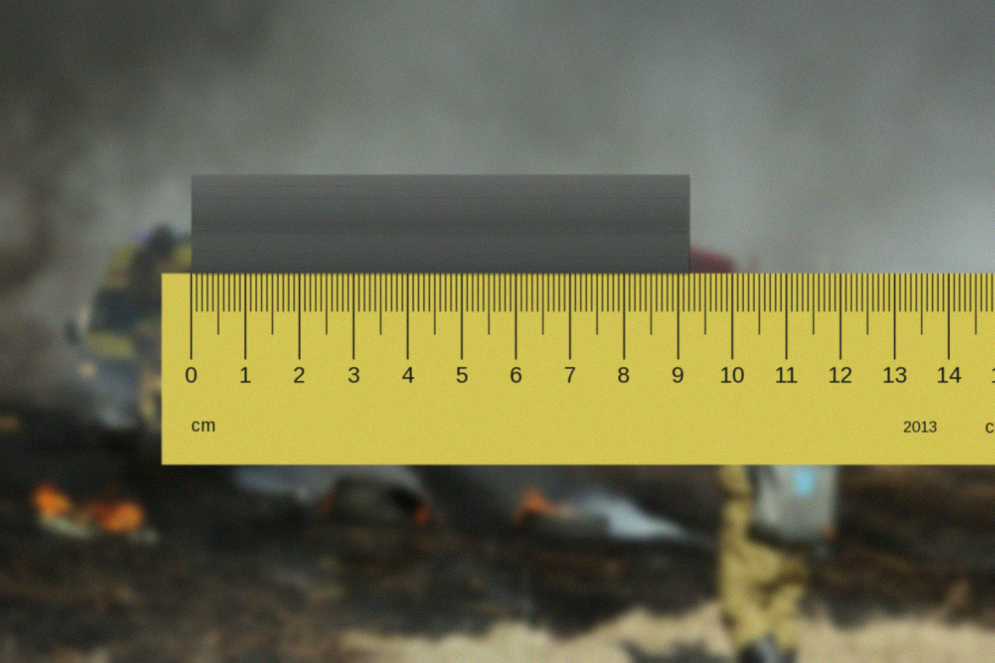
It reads cm 9.2
